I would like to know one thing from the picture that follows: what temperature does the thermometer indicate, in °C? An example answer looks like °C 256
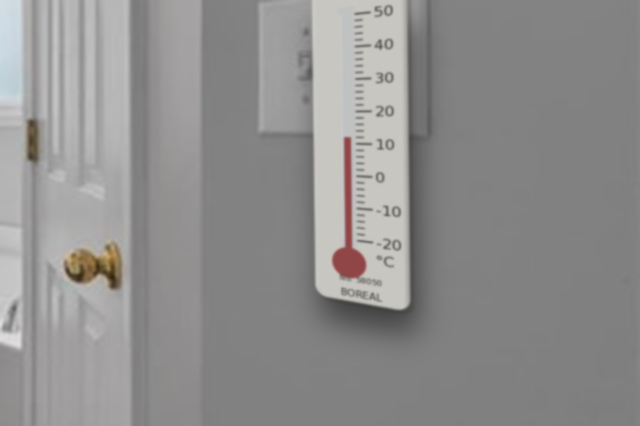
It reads °C 12
